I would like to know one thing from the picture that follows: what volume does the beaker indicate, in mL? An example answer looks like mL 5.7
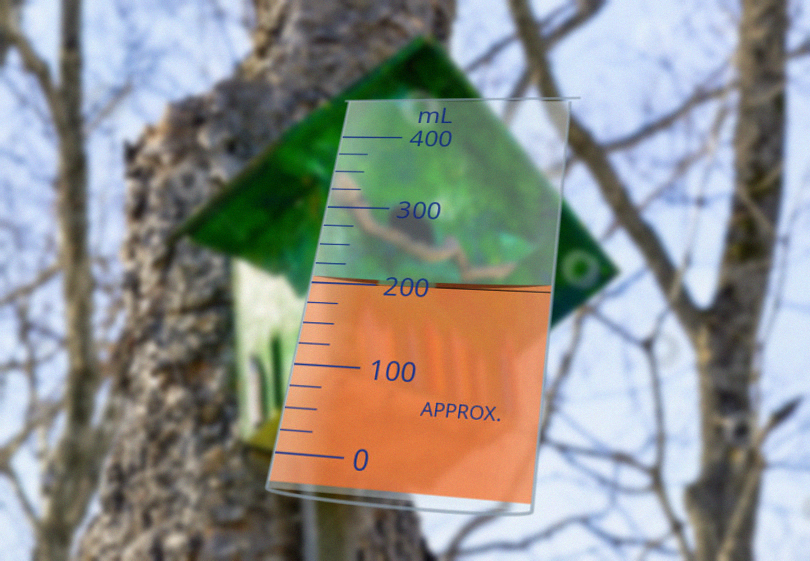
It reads mL 200
